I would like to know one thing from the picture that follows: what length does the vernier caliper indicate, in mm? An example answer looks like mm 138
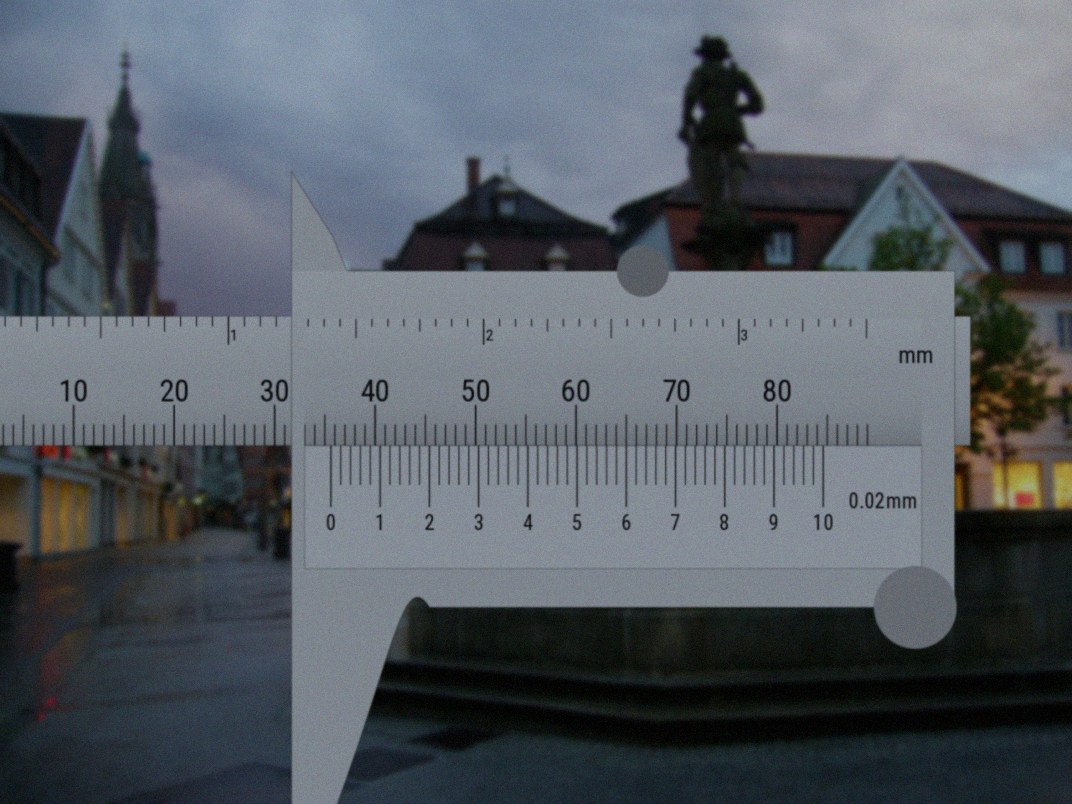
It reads mm 35.6
